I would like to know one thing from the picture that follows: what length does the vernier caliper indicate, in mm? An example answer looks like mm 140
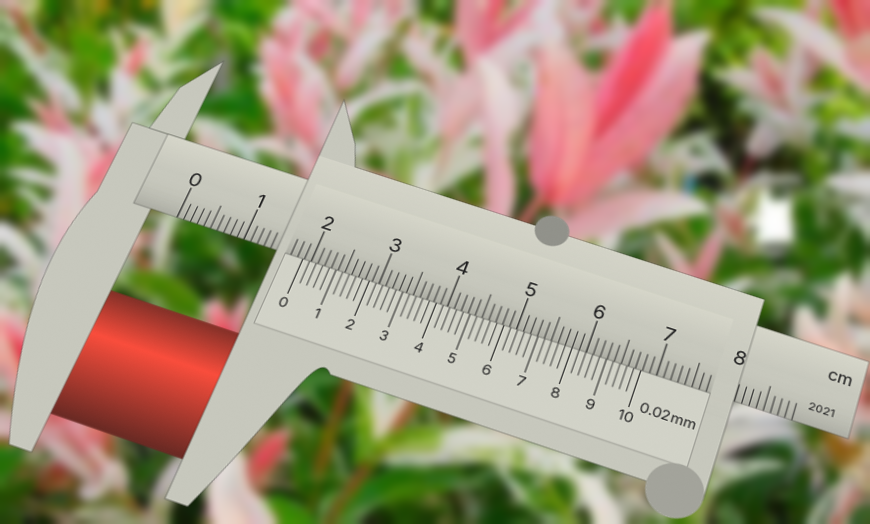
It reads mm 18.8
